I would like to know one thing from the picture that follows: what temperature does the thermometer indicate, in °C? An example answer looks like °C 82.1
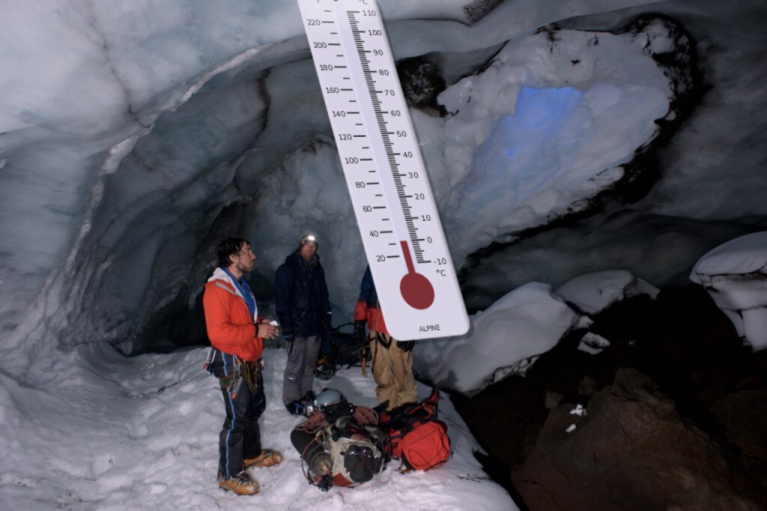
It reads °C 0
